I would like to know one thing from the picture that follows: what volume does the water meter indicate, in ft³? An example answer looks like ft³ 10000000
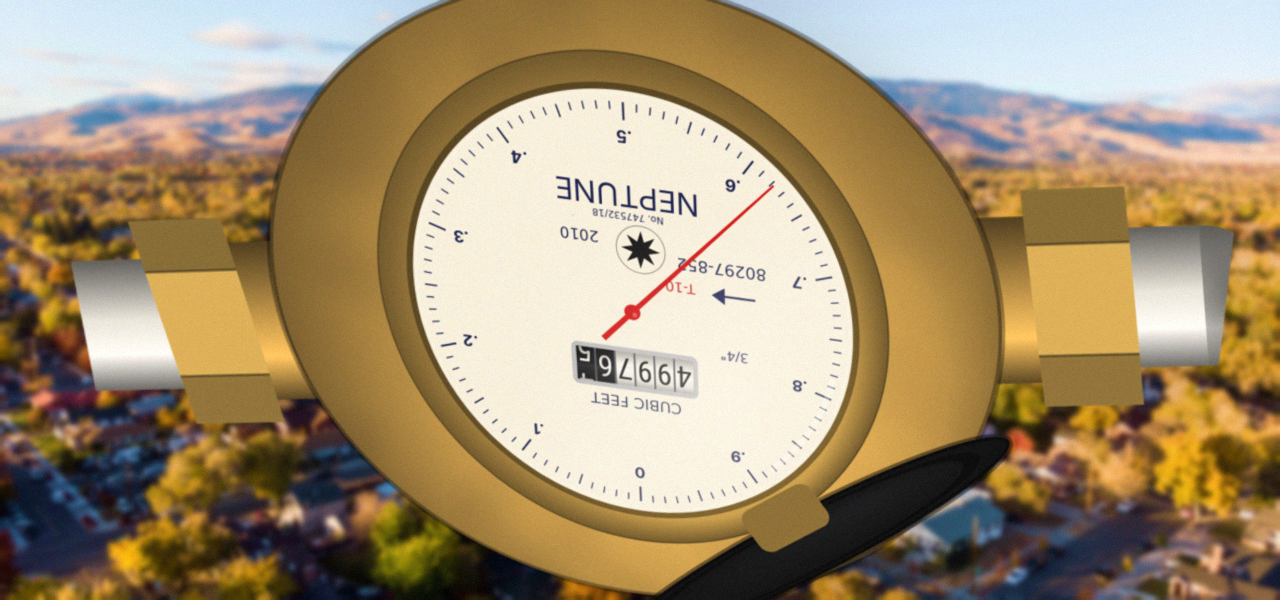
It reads ft³ 499764.62
